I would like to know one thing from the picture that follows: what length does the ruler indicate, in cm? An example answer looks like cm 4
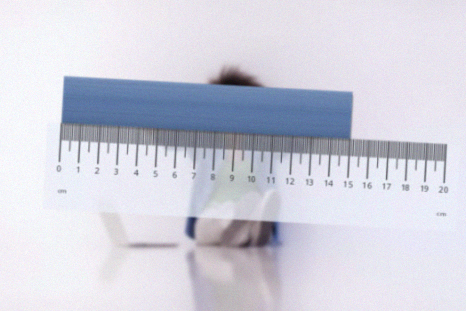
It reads cm 15
